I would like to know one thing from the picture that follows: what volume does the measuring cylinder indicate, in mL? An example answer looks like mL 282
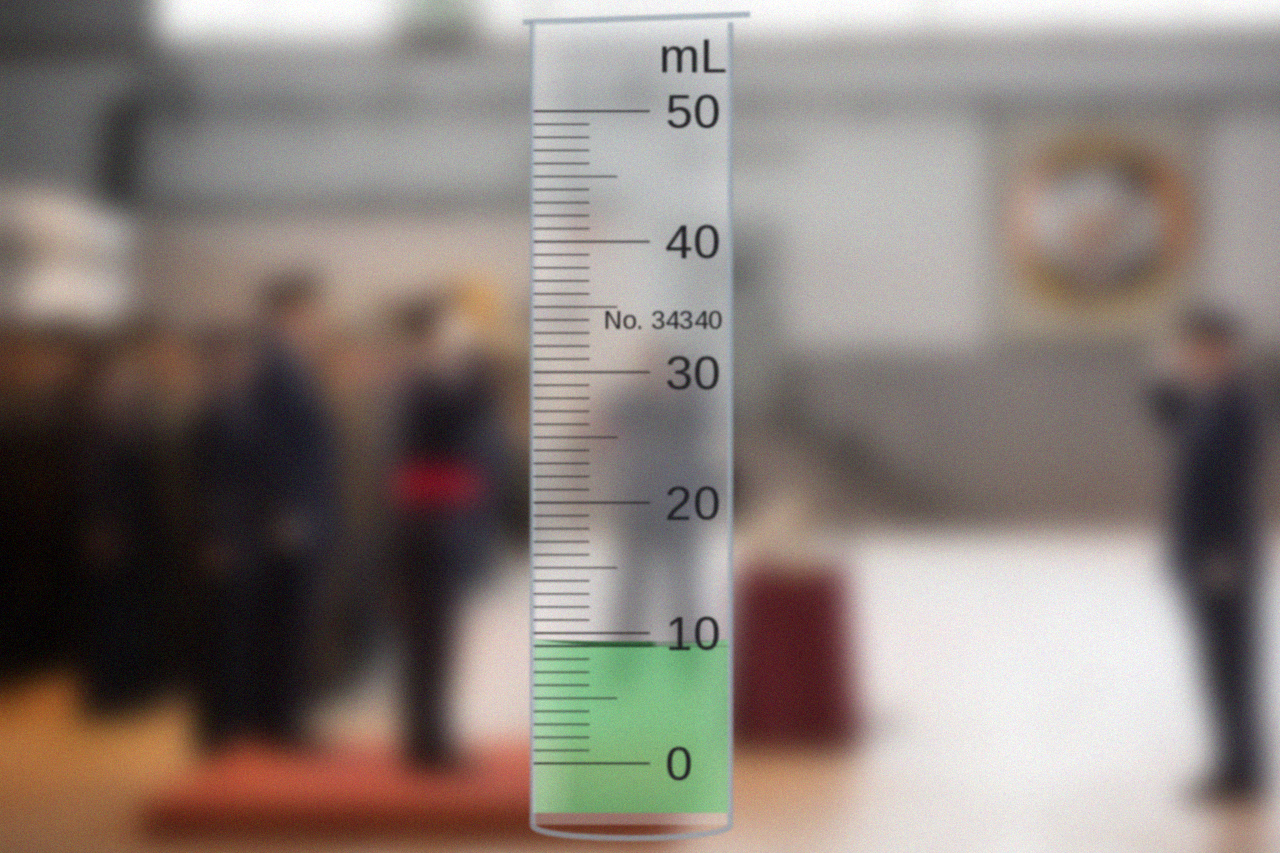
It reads mL 9
